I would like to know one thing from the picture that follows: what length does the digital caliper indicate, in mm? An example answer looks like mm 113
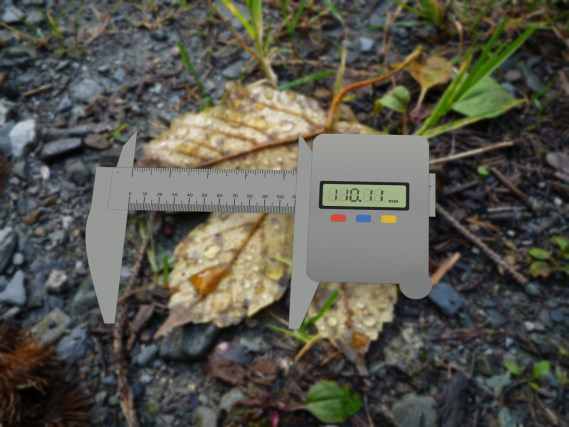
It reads mm 110.11
